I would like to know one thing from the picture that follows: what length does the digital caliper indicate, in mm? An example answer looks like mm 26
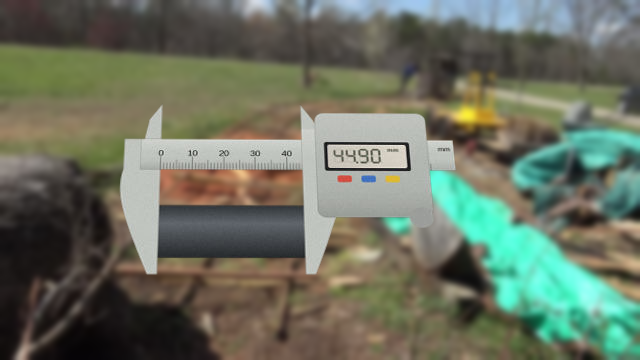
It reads mm 44.90
